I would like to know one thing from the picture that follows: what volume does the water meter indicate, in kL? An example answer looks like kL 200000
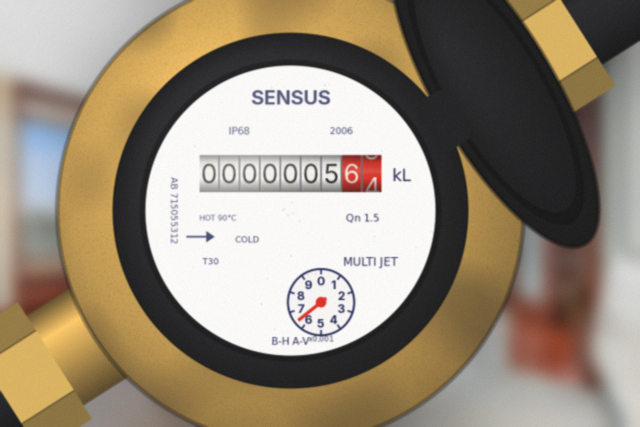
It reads kL 5.636
